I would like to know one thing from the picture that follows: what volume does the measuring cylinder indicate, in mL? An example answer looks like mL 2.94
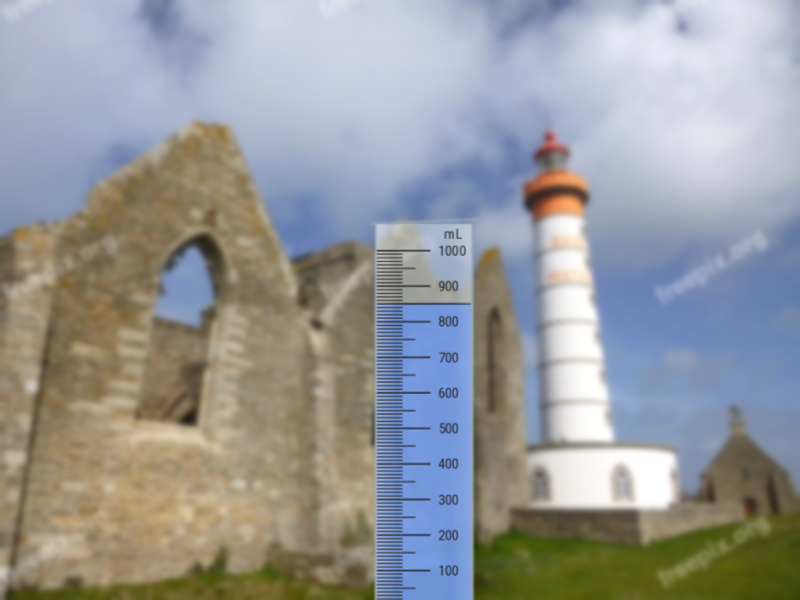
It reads mL 850
